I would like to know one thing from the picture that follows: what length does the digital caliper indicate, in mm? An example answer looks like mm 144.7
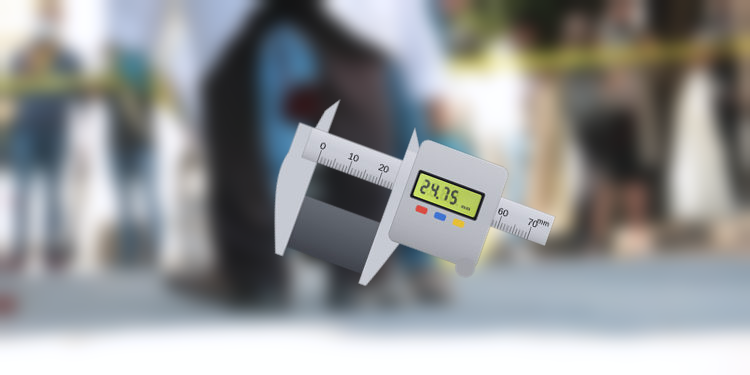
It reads mm 24.75
